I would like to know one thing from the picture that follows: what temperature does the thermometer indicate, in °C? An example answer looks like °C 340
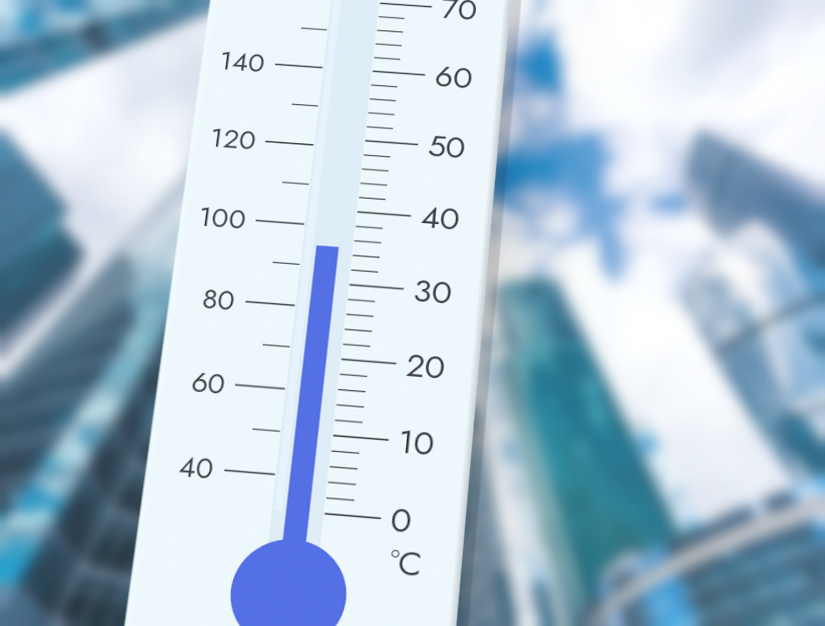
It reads °C 35
